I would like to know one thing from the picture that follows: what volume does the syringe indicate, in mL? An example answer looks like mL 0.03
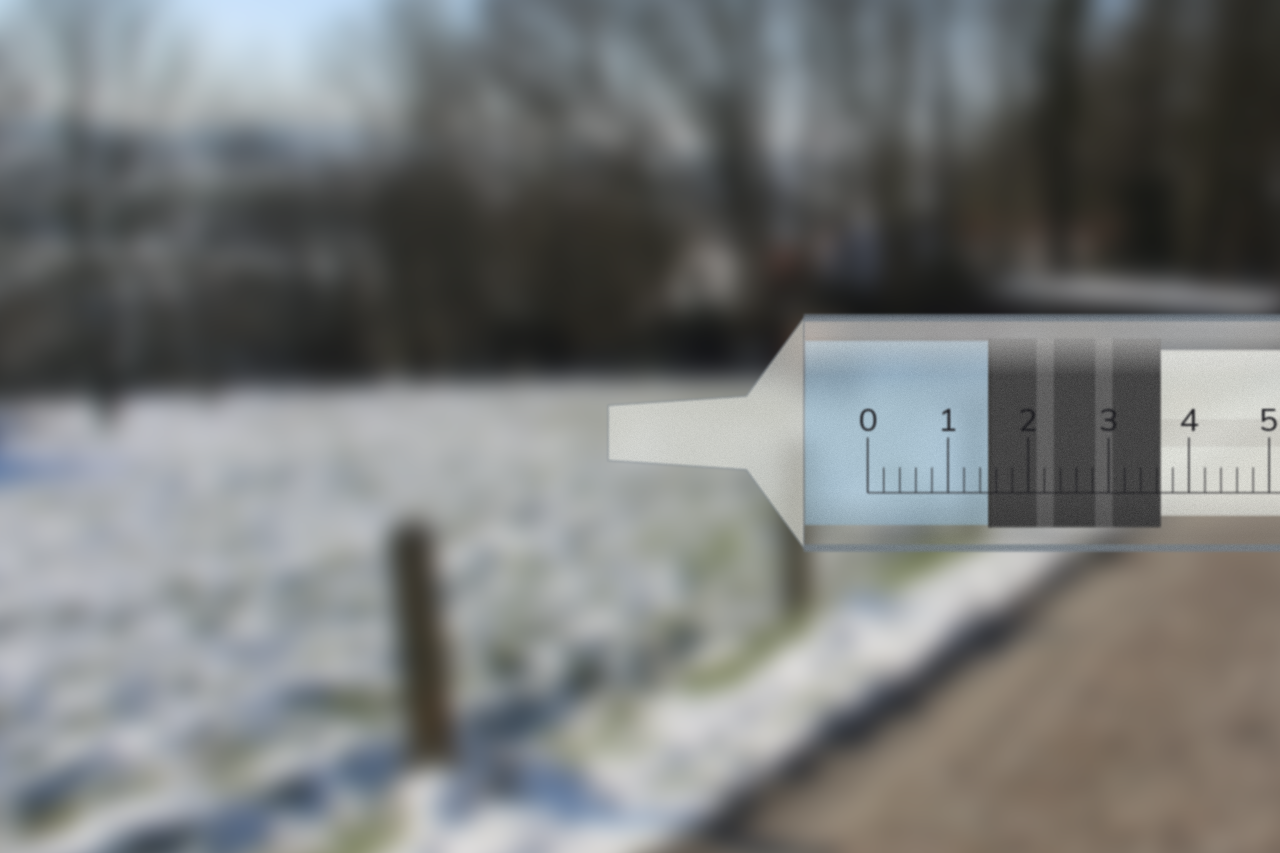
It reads mL 1.5
